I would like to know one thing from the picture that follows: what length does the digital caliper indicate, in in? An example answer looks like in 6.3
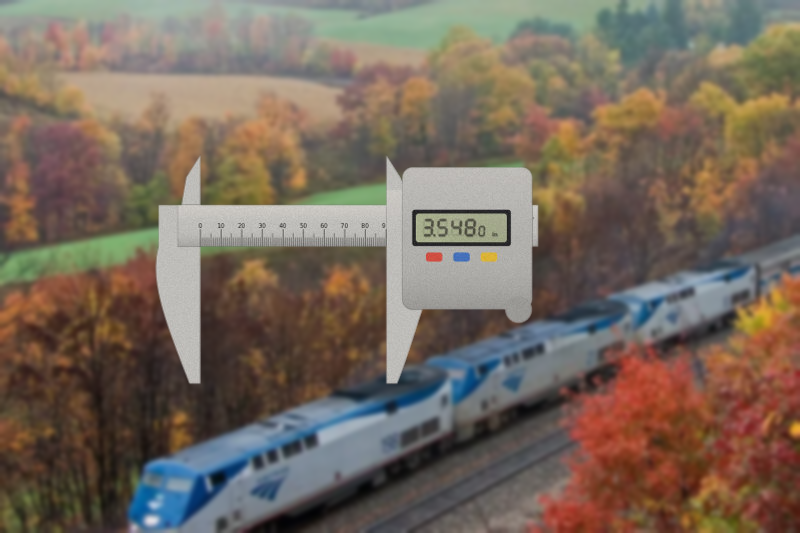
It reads in 3.5480
